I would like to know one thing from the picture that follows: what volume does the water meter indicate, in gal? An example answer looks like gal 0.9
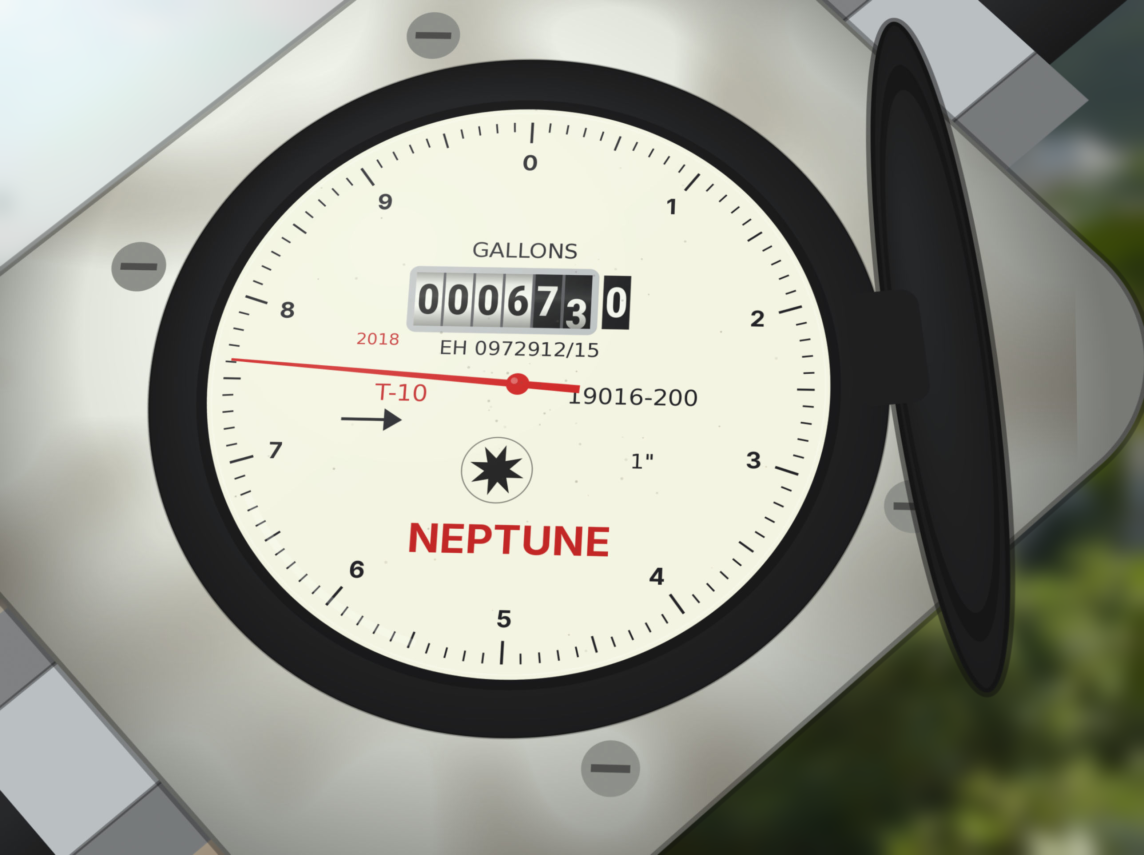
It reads gal 6727.6
